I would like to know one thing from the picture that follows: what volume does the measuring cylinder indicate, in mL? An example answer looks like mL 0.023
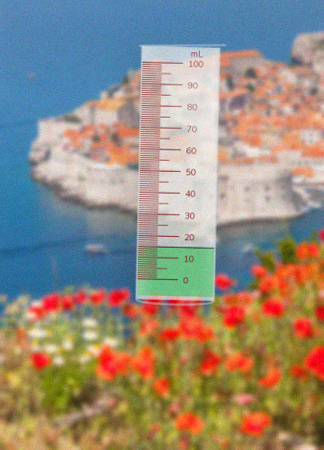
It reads mL 15
